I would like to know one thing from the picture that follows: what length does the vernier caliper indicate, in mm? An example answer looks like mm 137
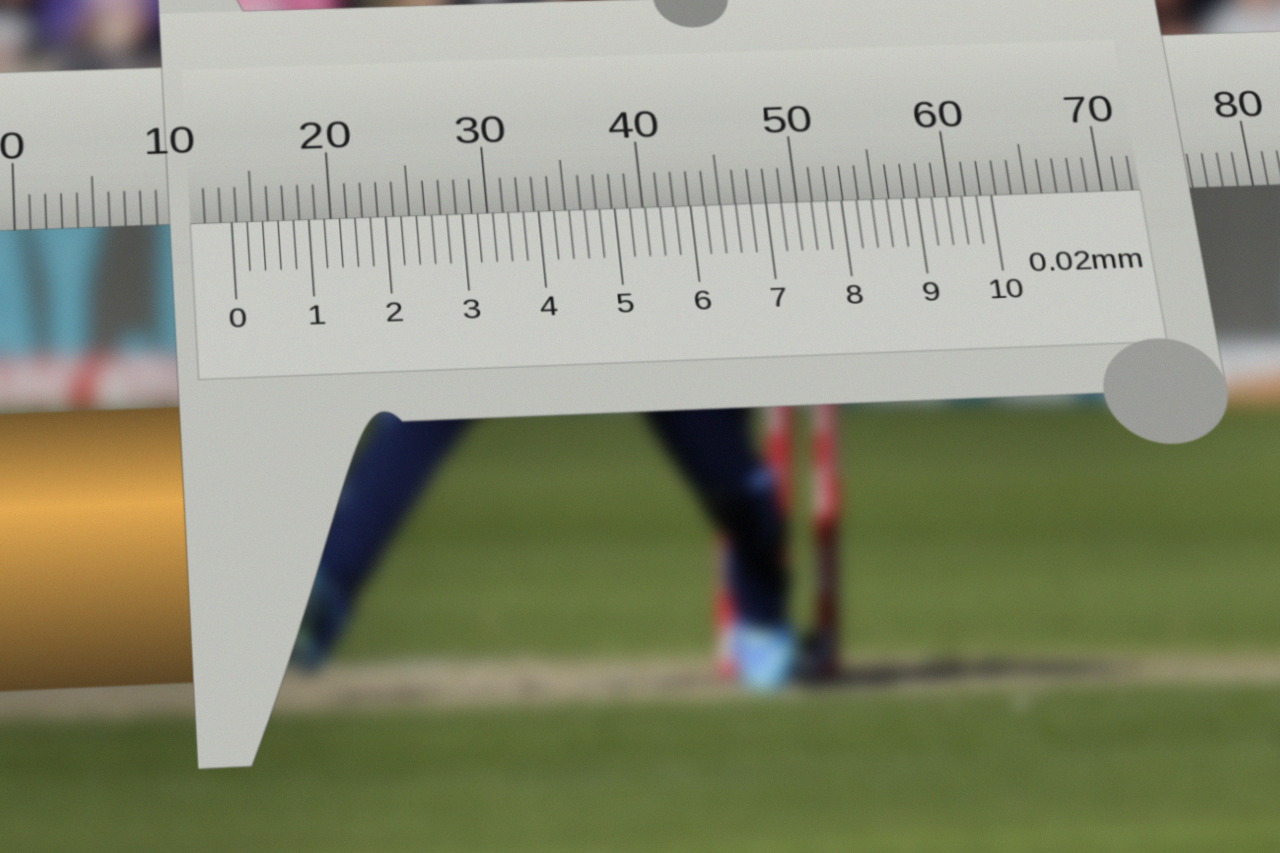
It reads mm 13.7
